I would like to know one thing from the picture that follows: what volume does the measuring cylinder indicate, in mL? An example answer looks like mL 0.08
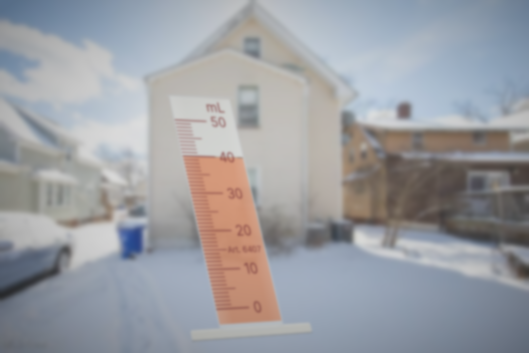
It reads mL 40
